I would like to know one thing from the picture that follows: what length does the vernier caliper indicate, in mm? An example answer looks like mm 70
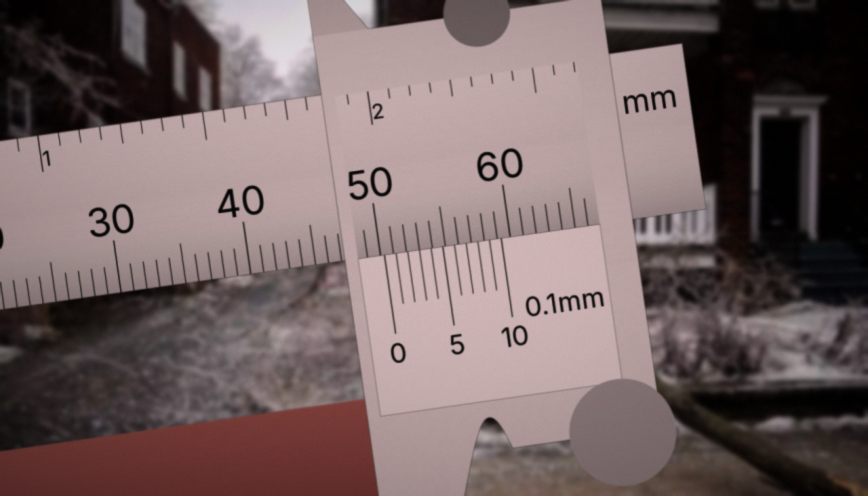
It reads mm 50.3
